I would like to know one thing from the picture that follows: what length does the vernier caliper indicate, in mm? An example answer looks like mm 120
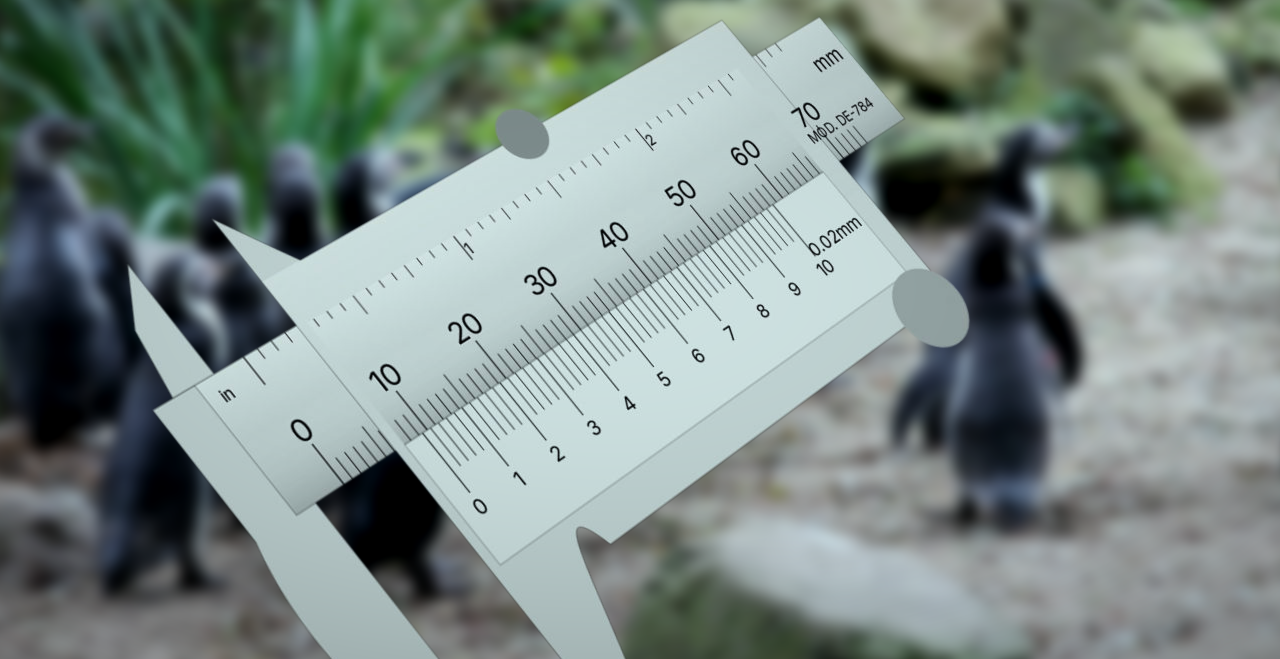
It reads mm 9.4
